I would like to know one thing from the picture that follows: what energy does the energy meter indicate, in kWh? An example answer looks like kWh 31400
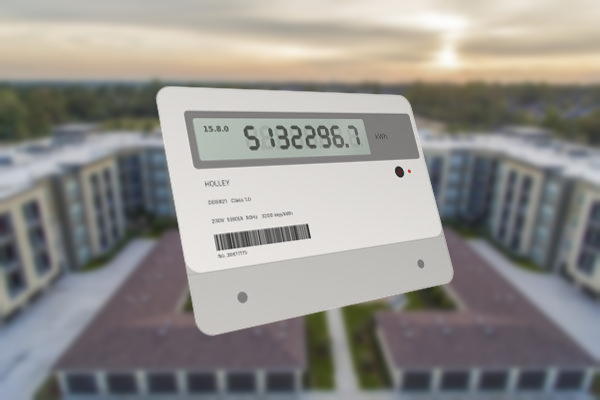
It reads kWh 5132296.7
